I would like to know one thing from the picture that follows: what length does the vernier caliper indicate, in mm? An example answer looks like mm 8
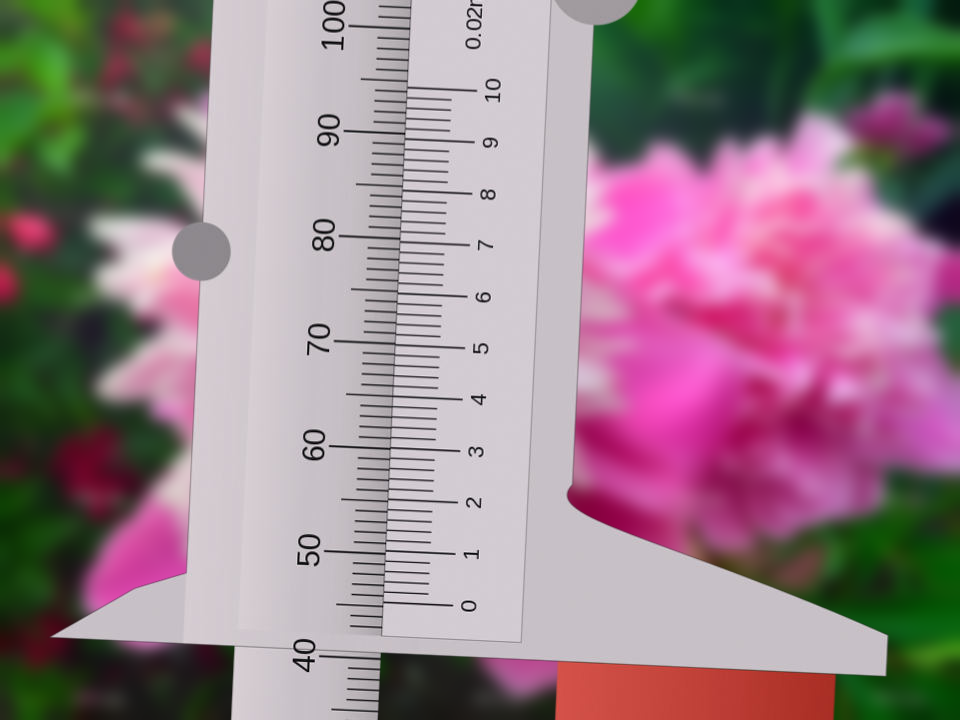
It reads mm 45.4
